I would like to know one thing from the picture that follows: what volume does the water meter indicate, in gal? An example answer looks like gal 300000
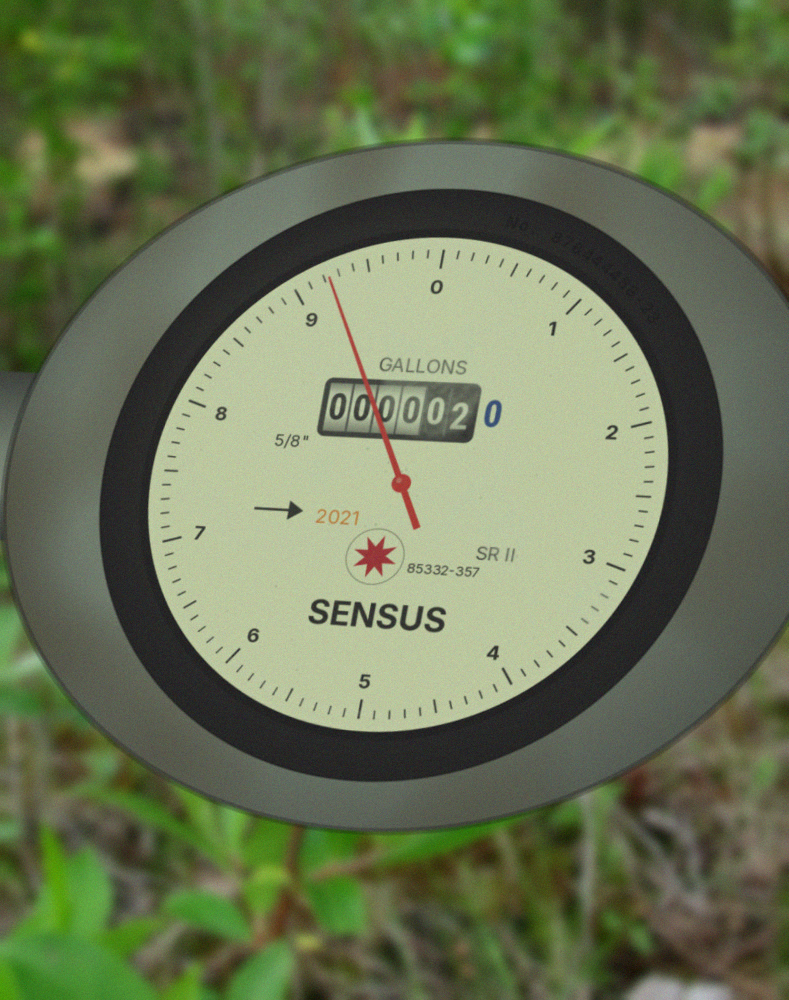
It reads gal 19.2
